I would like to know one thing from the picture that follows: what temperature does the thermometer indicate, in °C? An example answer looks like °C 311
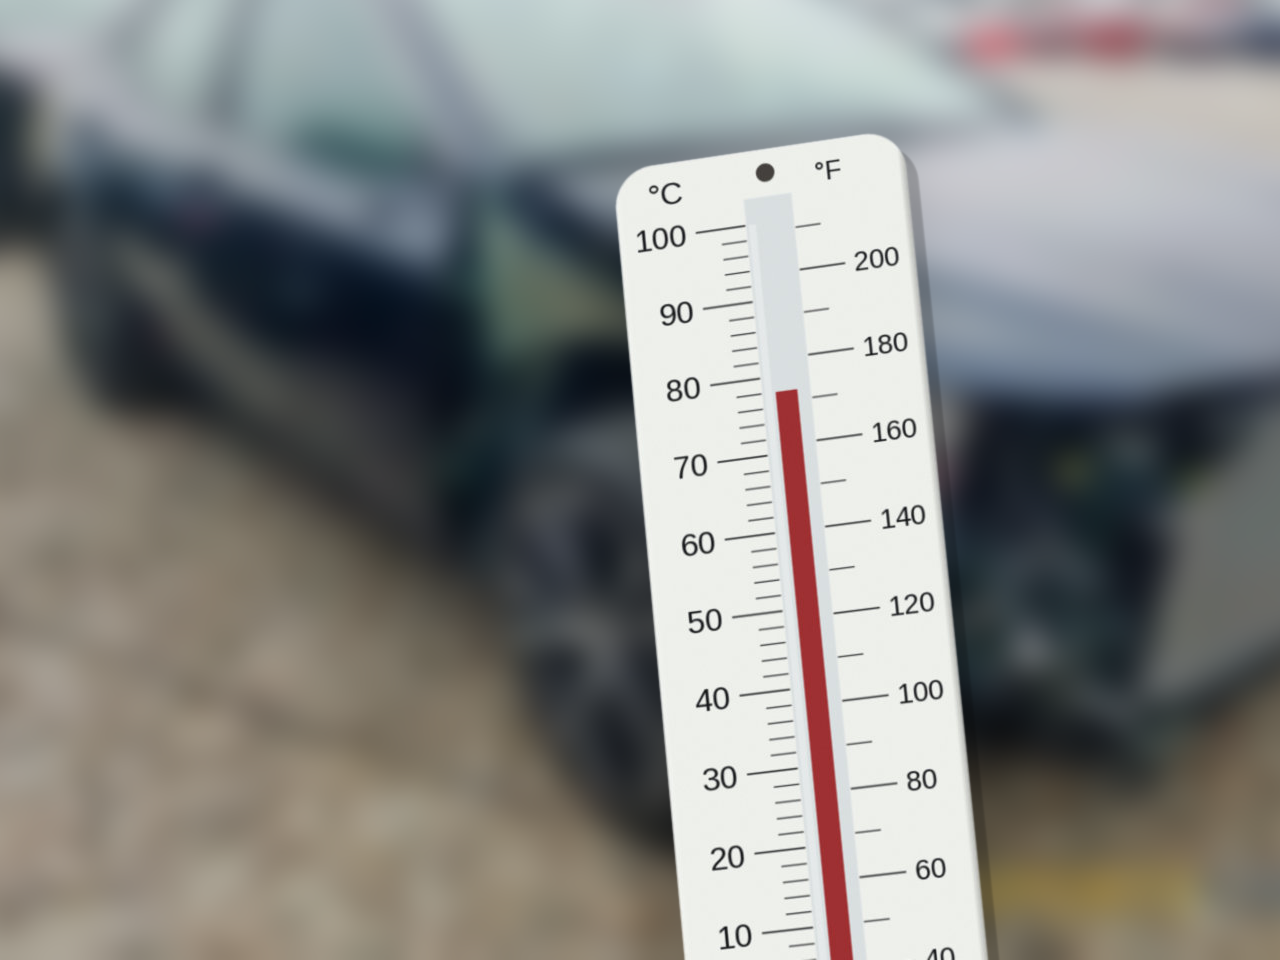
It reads °C 78
